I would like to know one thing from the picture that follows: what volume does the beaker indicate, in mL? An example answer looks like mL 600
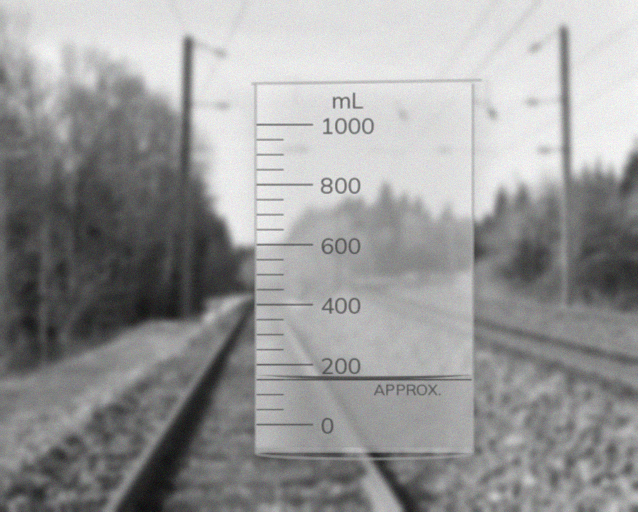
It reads mL 150
